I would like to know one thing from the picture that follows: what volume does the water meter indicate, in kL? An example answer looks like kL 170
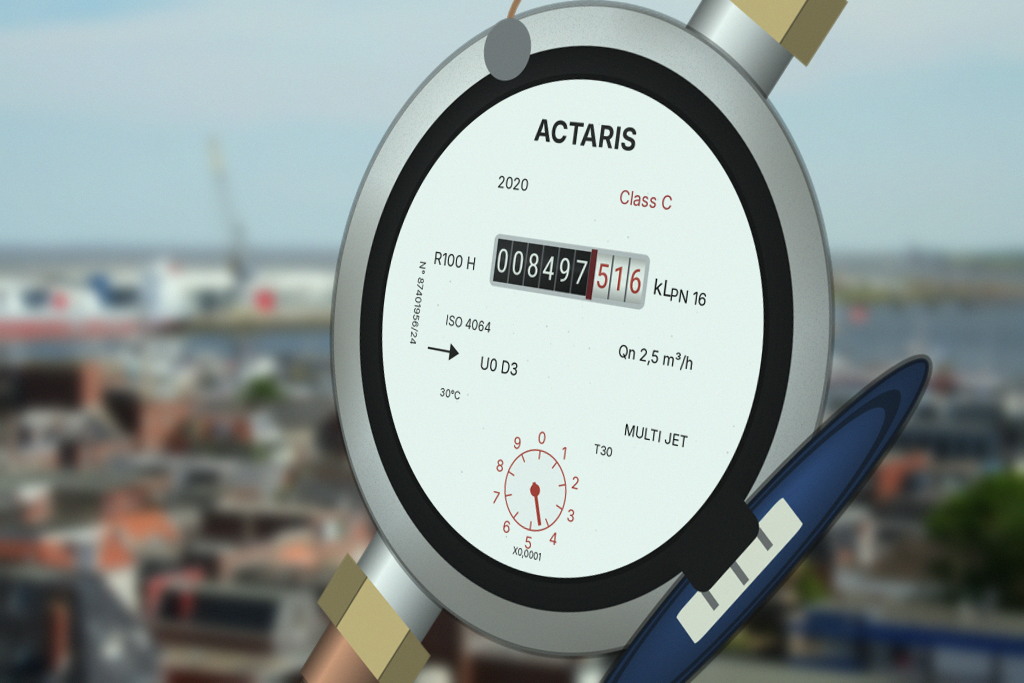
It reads kL 8497.5164
